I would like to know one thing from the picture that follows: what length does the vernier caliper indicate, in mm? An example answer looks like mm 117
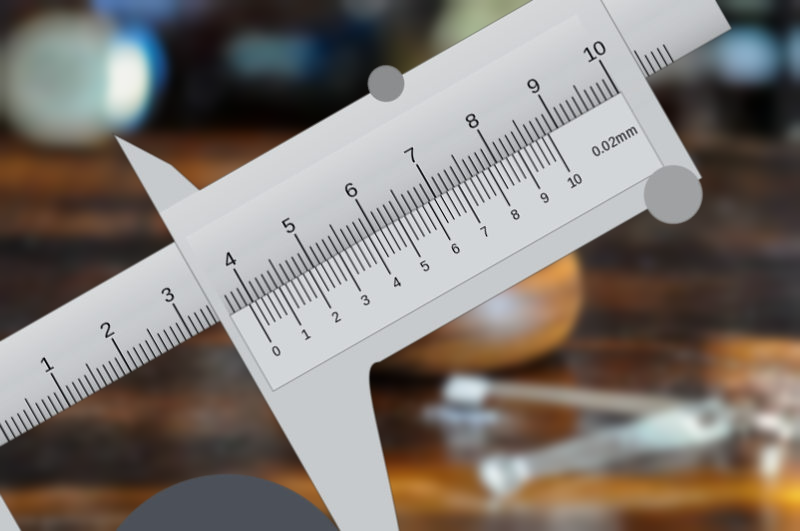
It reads mm 39.4
